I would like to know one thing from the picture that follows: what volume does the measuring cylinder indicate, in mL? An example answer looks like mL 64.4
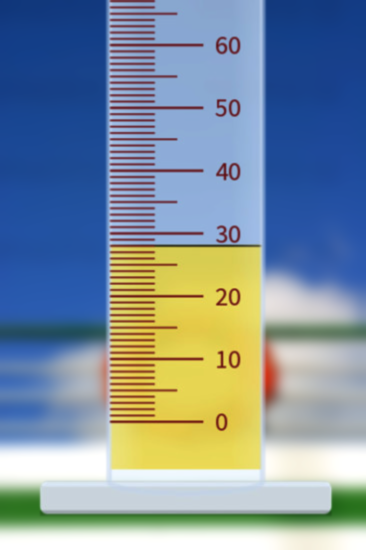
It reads mL 28
